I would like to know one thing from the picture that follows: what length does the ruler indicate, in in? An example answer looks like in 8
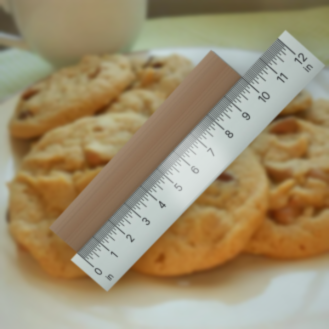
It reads in 10
